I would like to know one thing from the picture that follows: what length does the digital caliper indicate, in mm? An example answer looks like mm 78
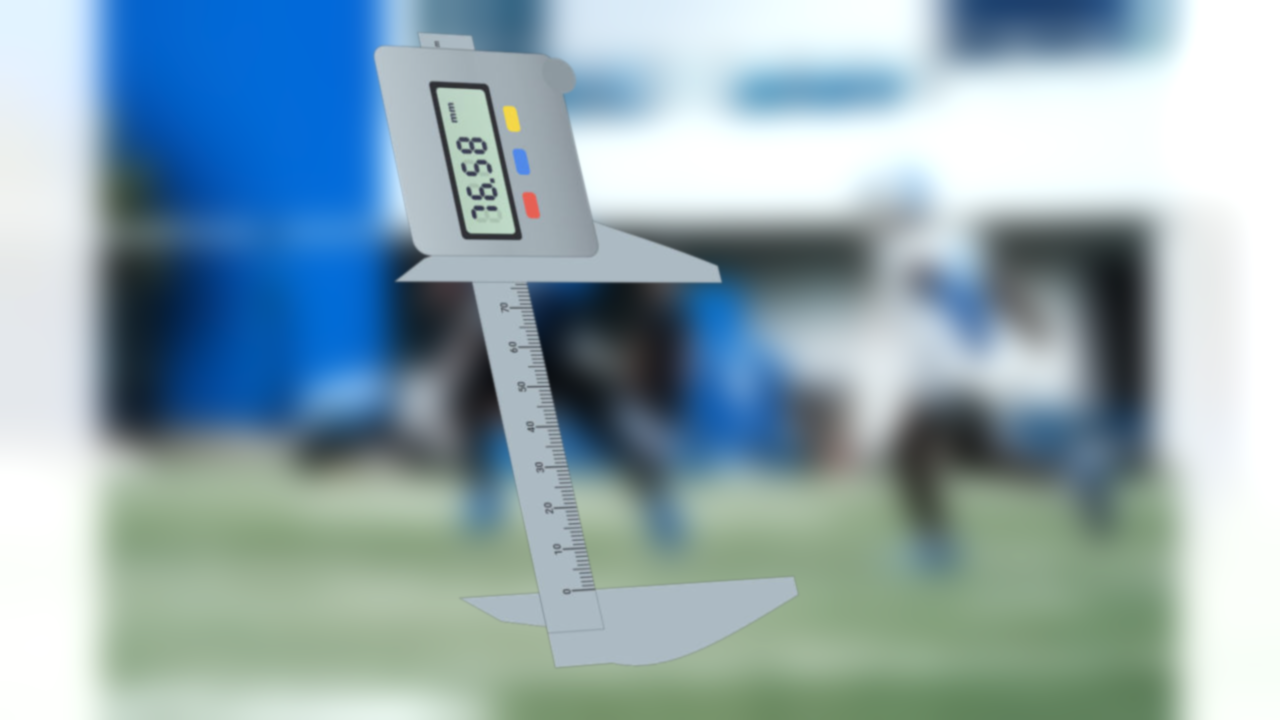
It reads mm 76.58
